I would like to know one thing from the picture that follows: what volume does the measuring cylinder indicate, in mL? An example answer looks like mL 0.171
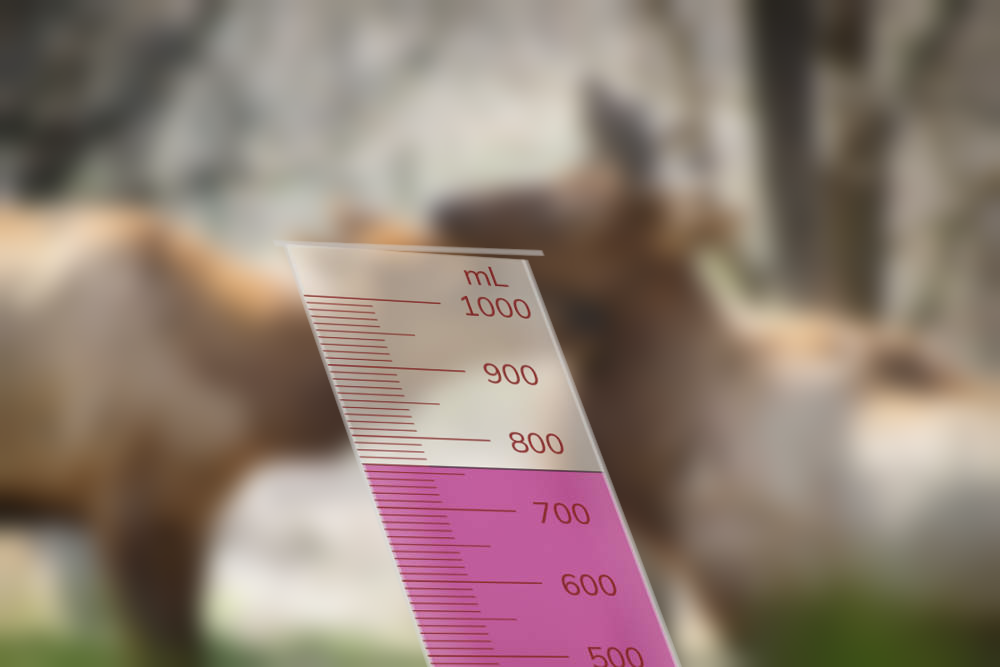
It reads mL 760
